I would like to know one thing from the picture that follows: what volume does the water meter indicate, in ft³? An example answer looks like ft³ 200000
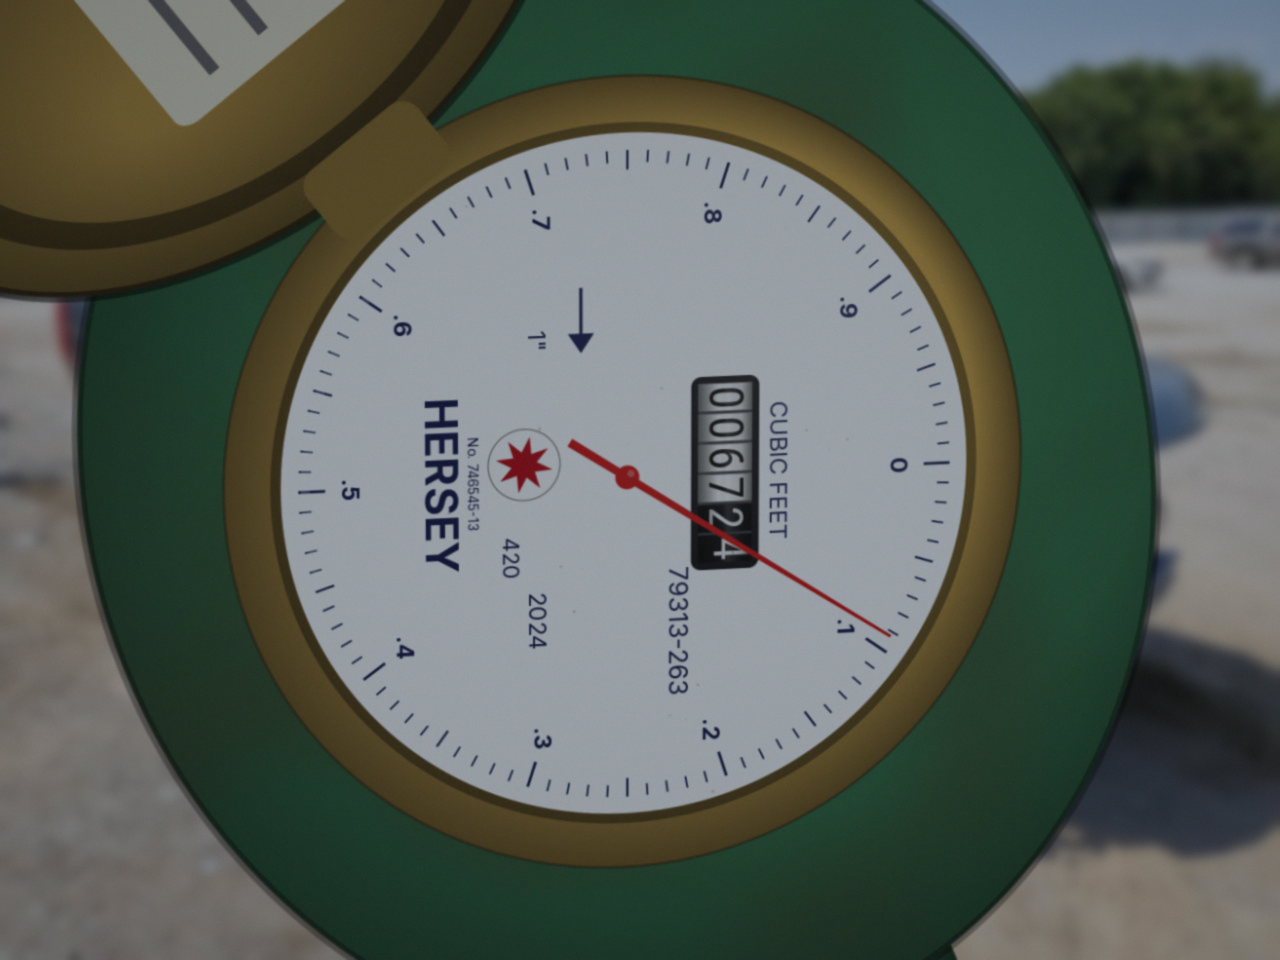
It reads ft³ 6724.09
